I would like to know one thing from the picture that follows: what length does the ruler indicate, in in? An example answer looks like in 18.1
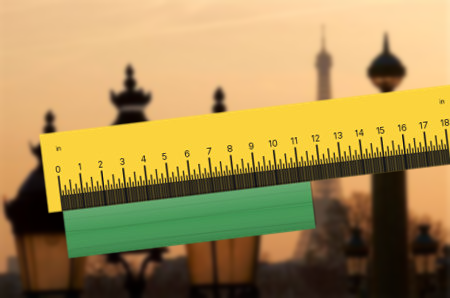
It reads in 11.5
